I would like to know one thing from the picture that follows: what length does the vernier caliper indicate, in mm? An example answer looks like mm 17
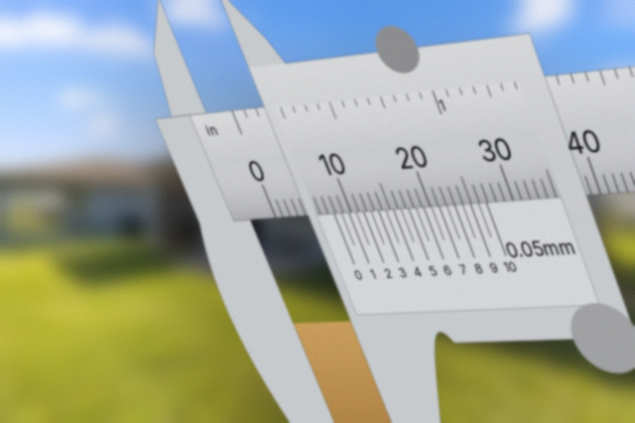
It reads mm 7.8
